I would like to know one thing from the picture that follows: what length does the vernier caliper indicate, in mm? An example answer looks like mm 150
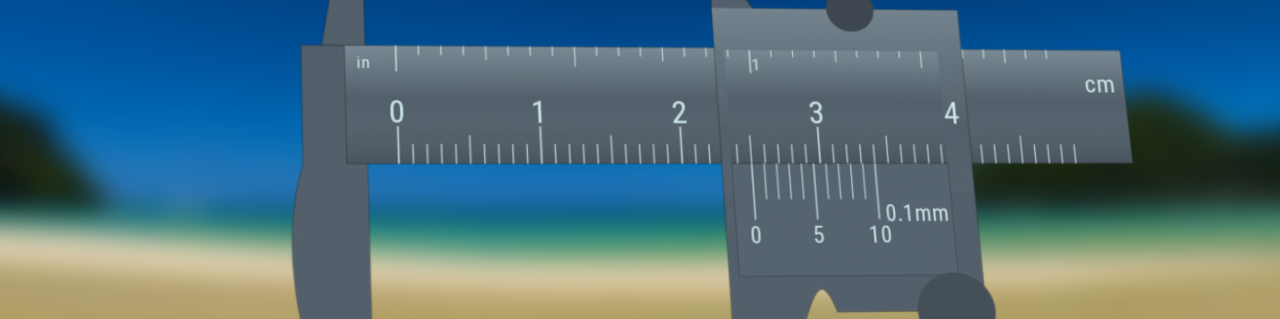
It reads mm 25.0
